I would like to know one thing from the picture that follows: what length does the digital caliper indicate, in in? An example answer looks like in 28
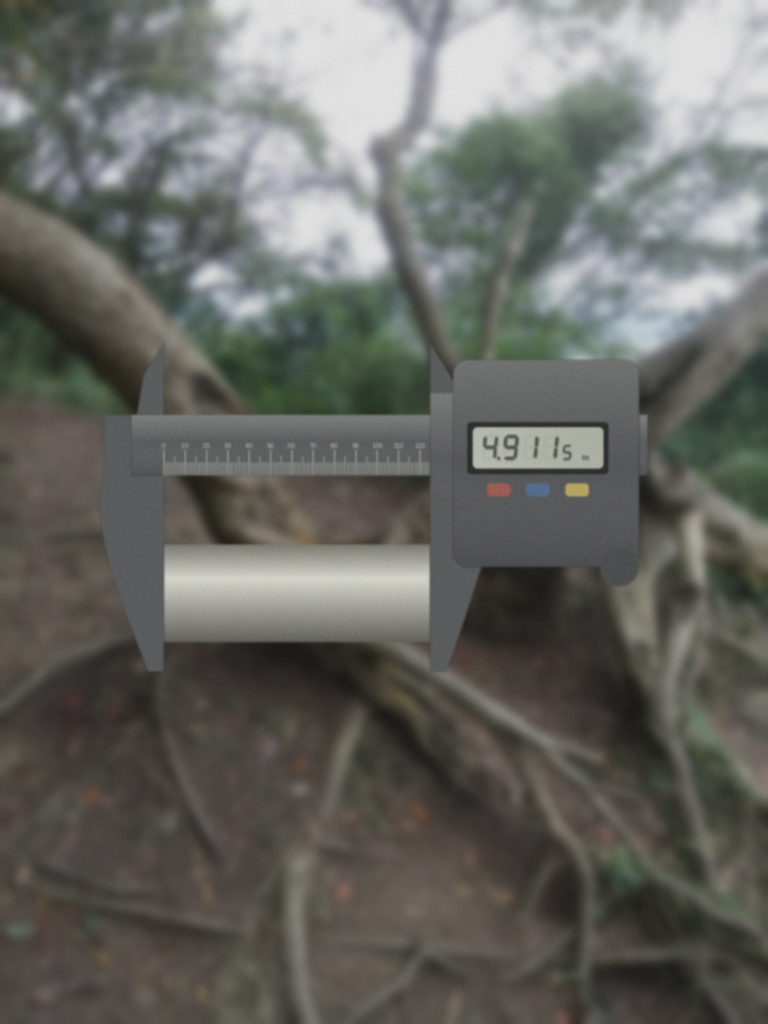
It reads in 4.9115
